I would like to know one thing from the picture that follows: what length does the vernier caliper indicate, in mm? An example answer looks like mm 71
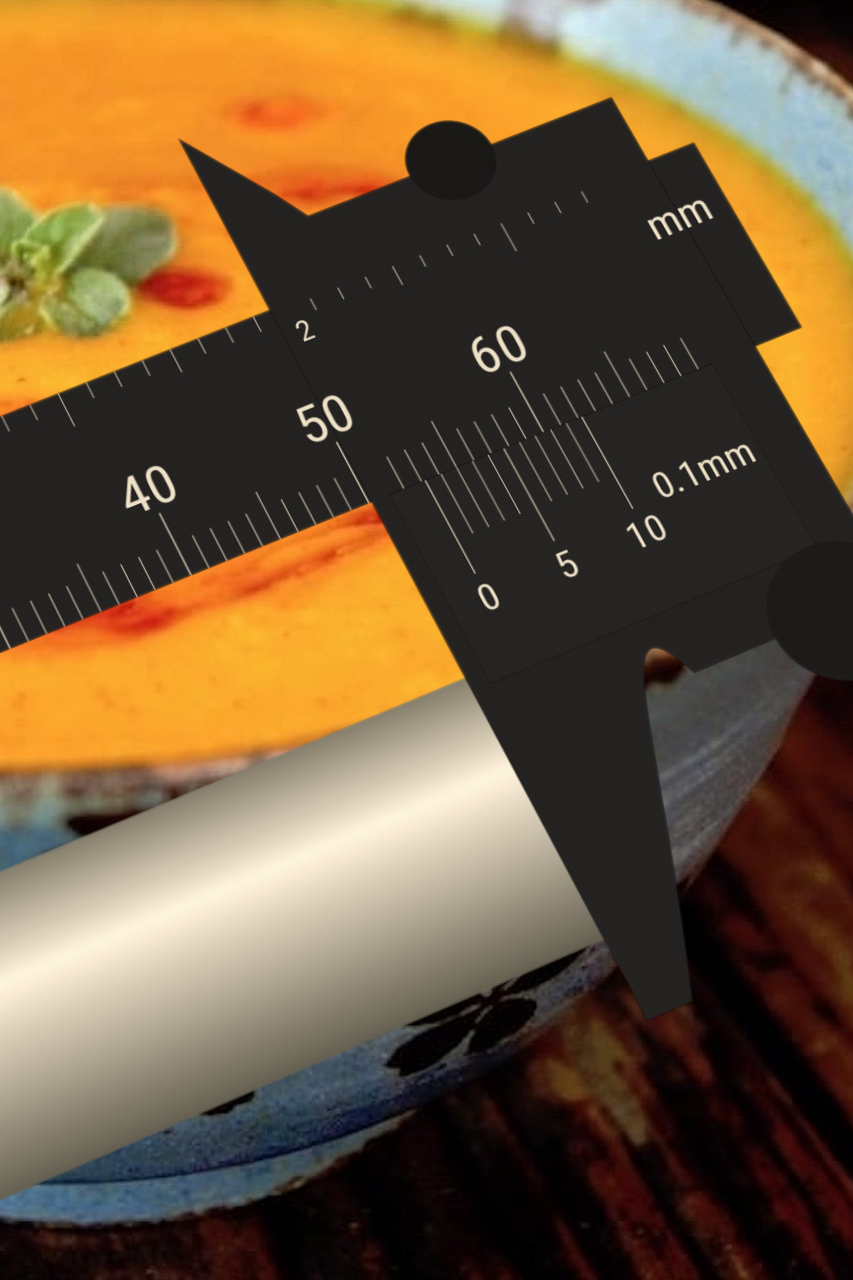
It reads mm 53.2
